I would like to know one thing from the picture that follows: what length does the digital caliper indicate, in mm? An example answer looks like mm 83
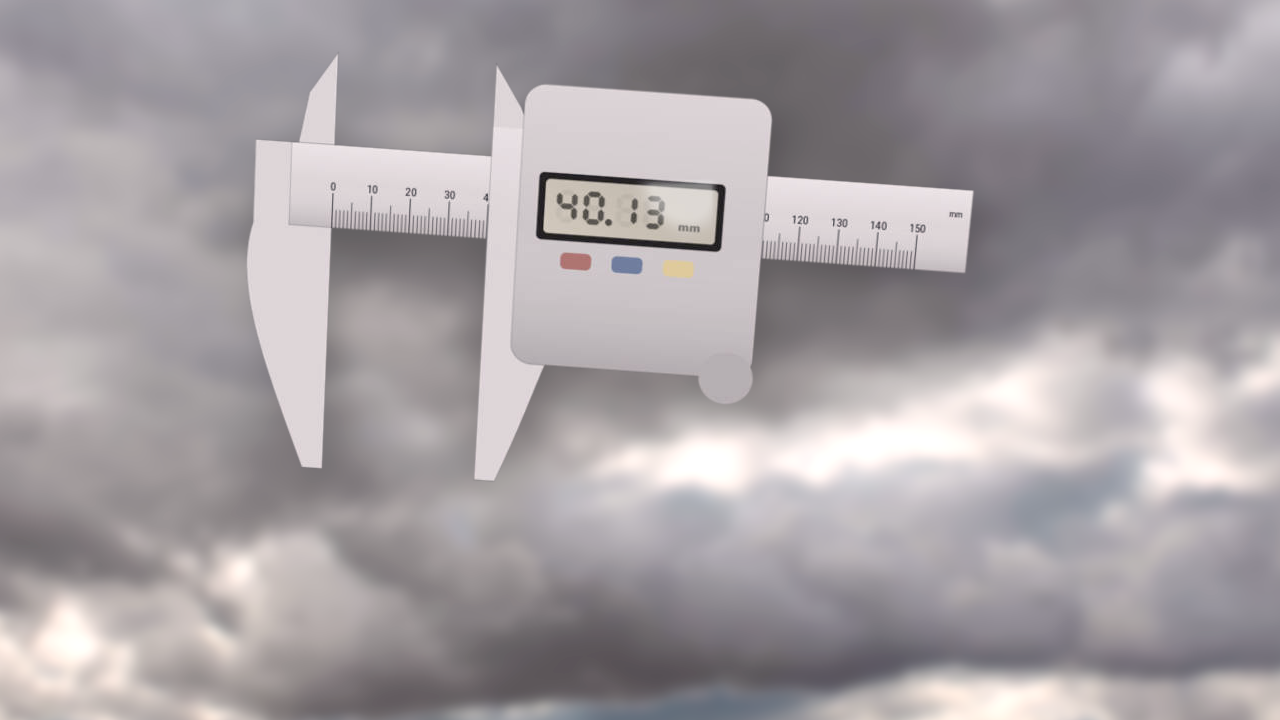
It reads mm 40.13
